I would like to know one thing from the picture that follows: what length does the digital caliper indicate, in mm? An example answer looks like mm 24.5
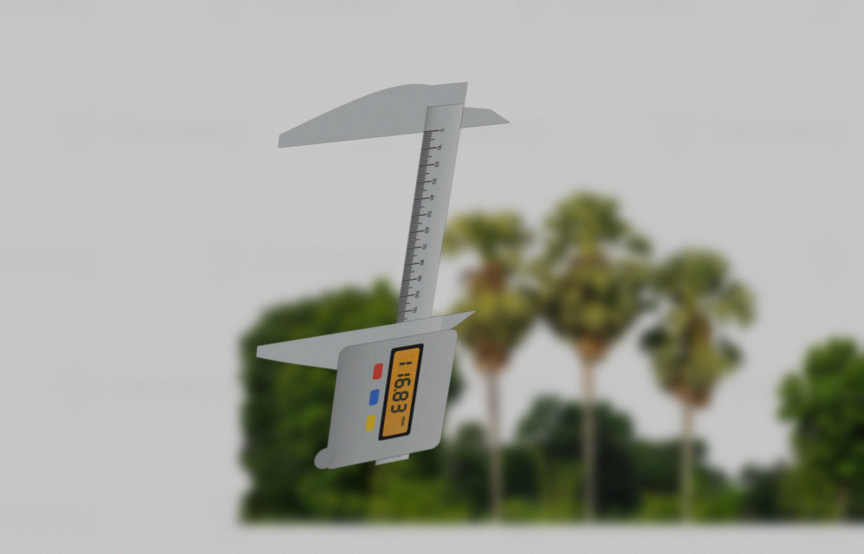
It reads mm 116.83
